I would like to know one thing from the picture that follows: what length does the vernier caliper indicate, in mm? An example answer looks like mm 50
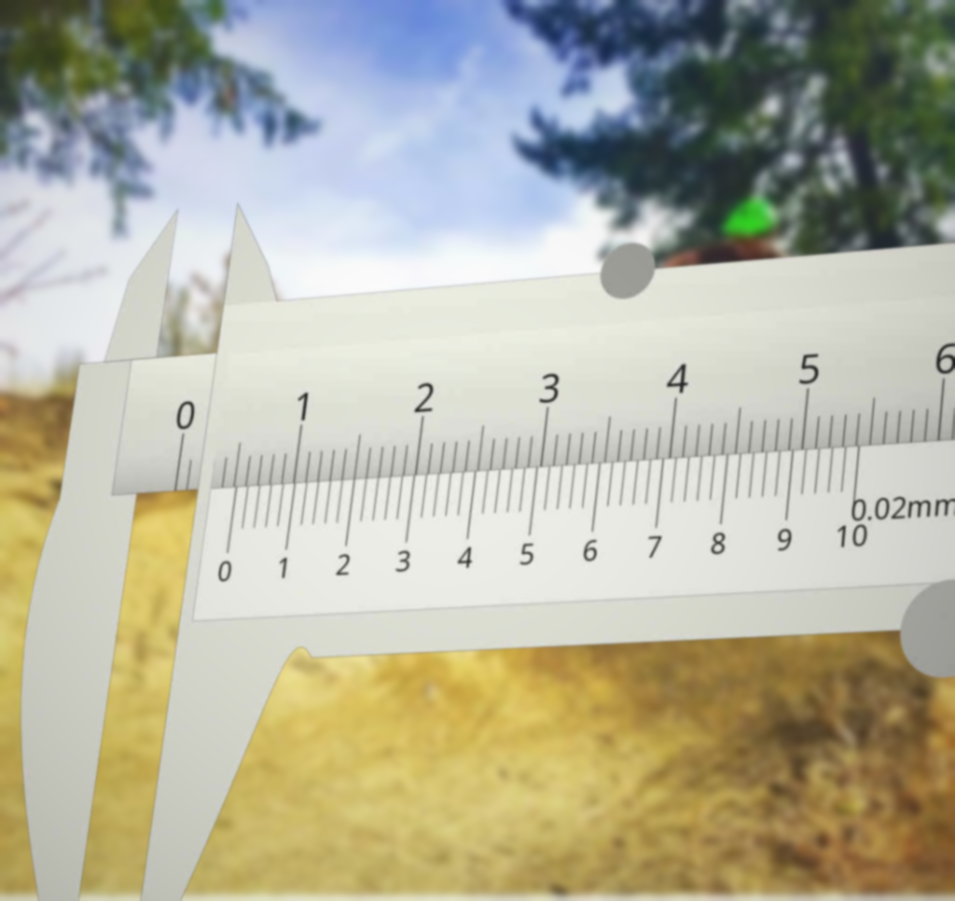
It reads mm 5.2
